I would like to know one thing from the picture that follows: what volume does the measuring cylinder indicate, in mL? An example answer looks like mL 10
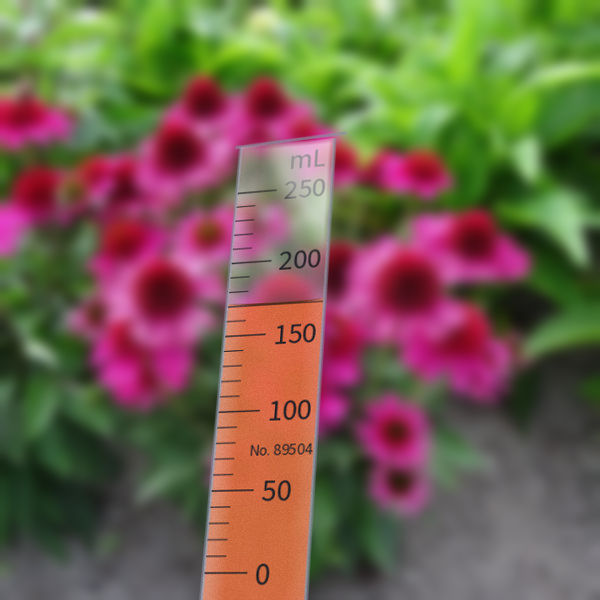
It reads mL 170
